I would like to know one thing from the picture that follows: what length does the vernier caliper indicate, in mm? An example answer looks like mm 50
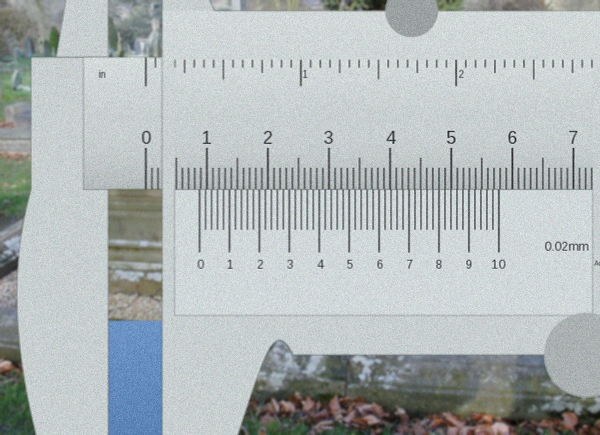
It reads mm 8.8
